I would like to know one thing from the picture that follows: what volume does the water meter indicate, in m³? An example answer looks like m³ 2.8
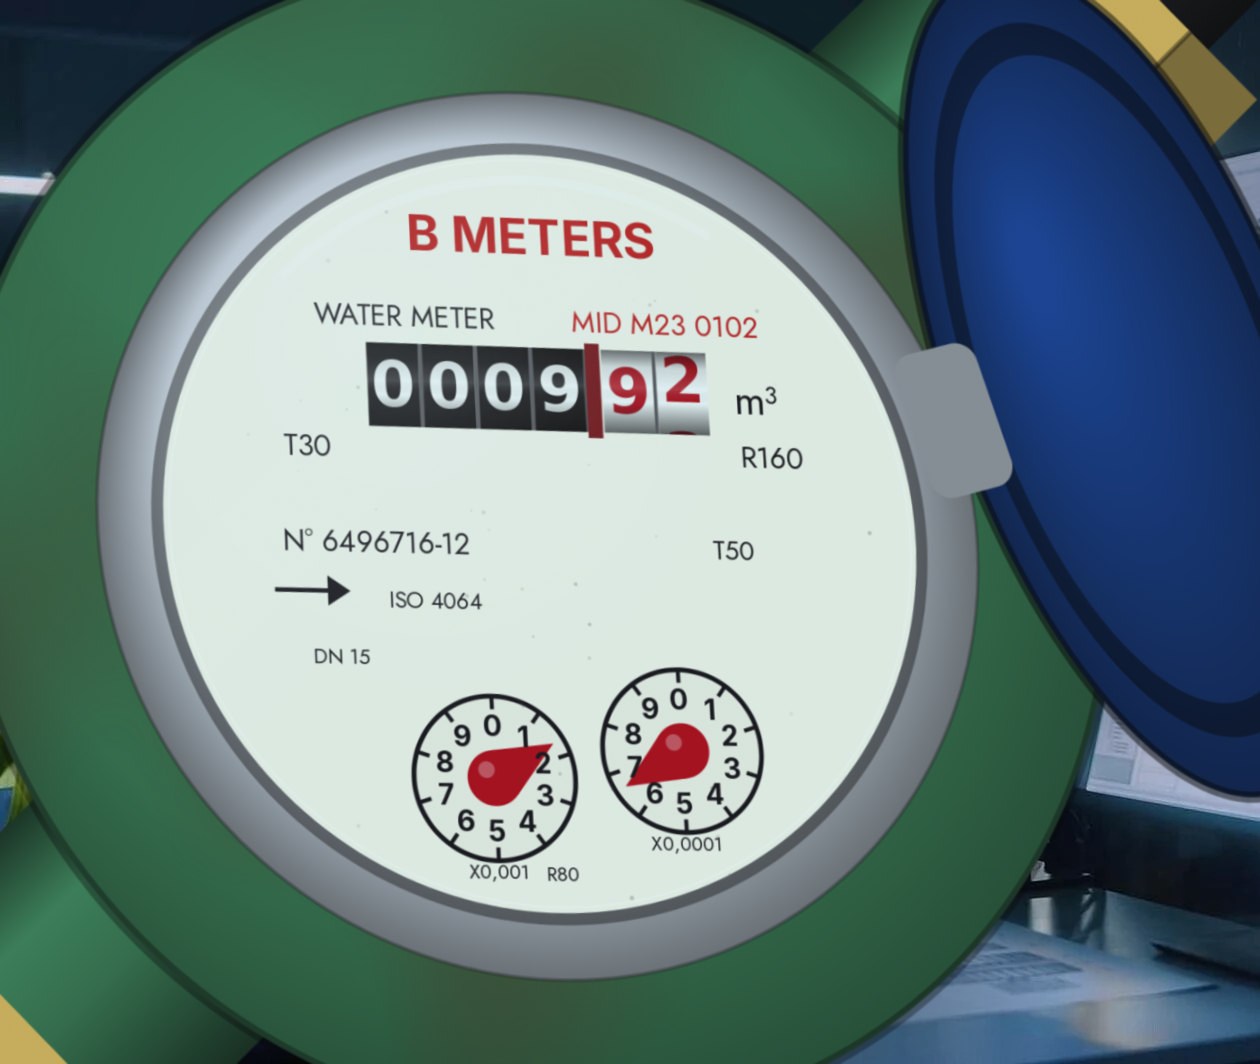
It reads m³ 9.9216
